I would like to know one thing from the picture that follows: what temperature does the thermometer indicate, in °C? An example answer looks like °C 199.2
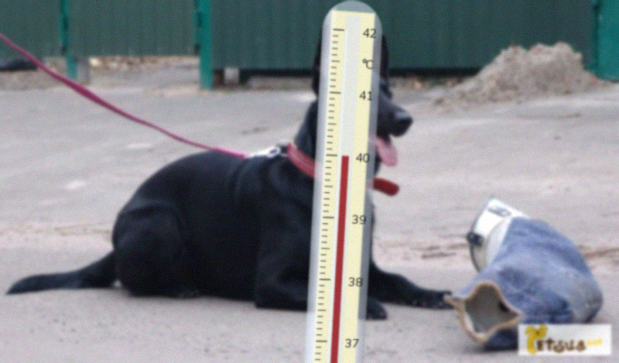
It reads °C 40
